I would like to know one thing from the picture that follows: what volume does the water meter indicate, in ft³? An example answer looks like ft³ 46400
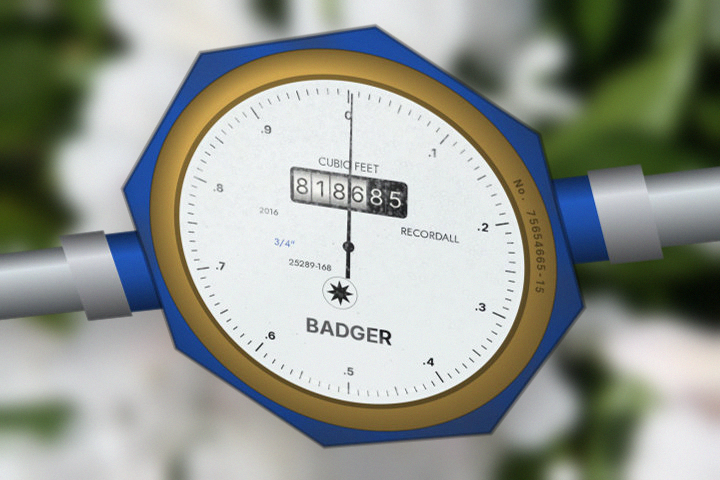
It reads ft³ 818685.00
